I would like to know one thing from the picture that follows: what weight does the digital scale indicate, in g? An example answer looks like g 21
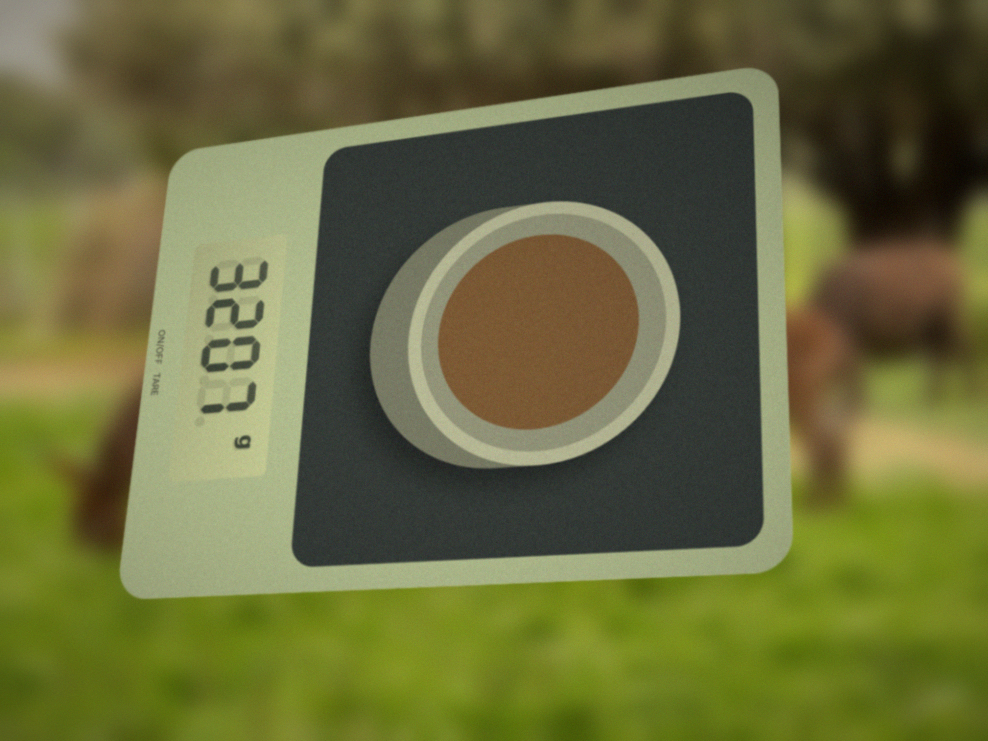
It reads g 3207
